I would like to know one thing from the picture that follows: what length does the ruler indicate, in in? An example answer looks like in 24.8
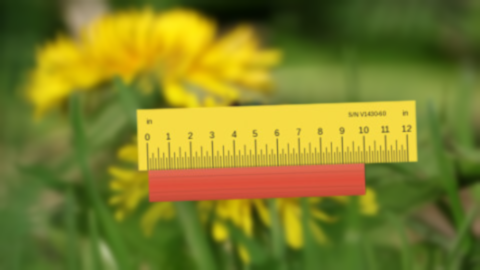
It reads in 10
